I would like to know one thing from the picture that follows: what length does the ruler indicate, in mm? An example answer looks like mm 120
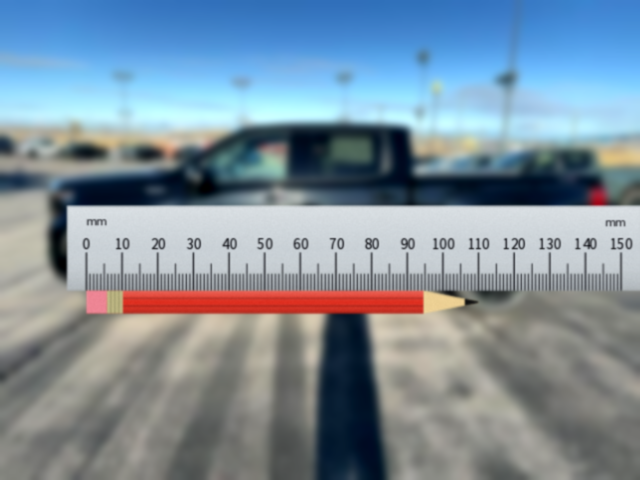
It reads mm 110
